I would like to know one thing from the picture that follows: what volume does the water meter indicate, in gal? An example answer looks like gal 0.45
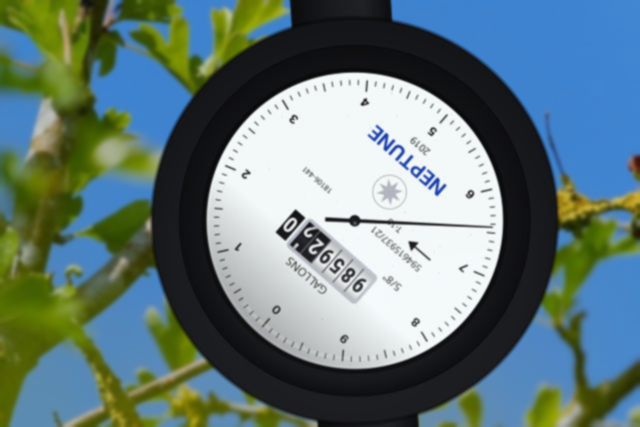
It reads gal 9859216.4
